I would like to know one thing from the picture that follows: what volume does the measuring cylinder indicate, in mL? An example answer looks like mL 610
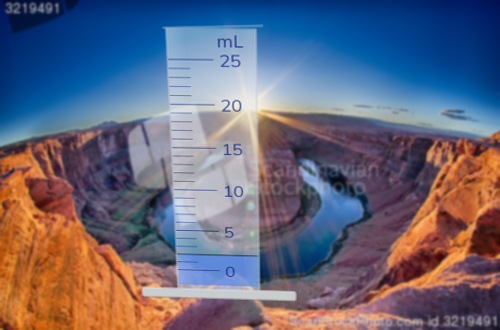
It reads mL 2
